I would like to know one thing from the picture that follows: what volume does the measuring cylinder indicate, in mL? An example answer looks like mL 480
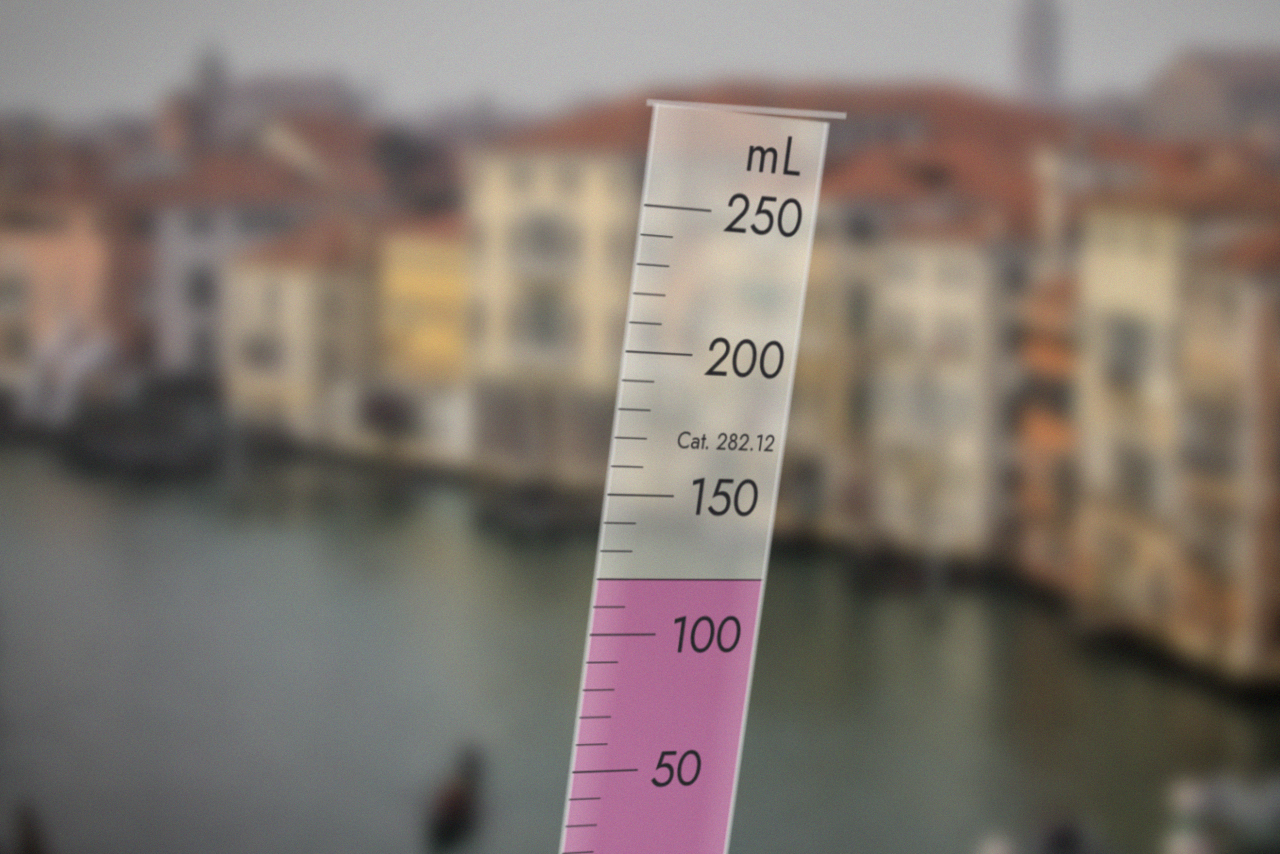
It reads mL 120
